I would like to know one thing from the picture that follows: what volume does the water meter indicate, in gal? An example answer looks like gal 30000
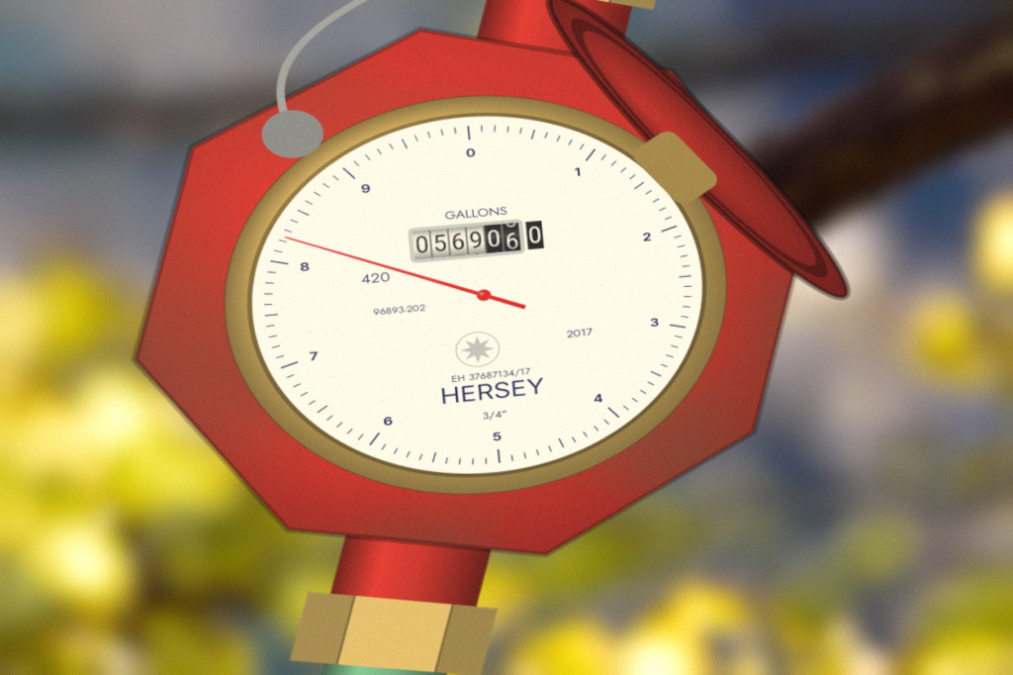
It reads gal 569058.2
